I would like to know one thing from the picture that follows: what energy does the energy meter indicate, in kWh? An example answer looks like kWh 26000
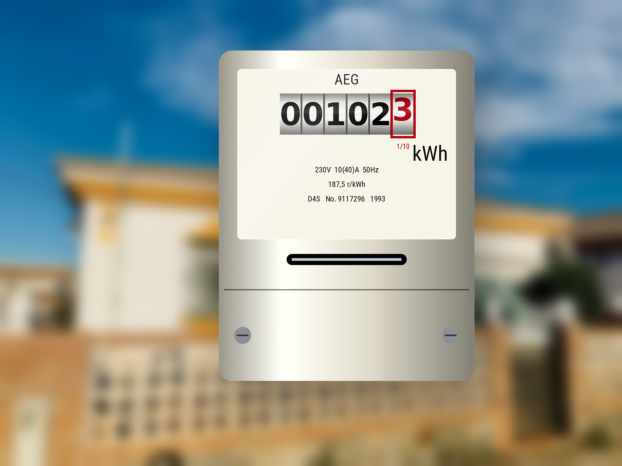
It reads kWh 102.3
